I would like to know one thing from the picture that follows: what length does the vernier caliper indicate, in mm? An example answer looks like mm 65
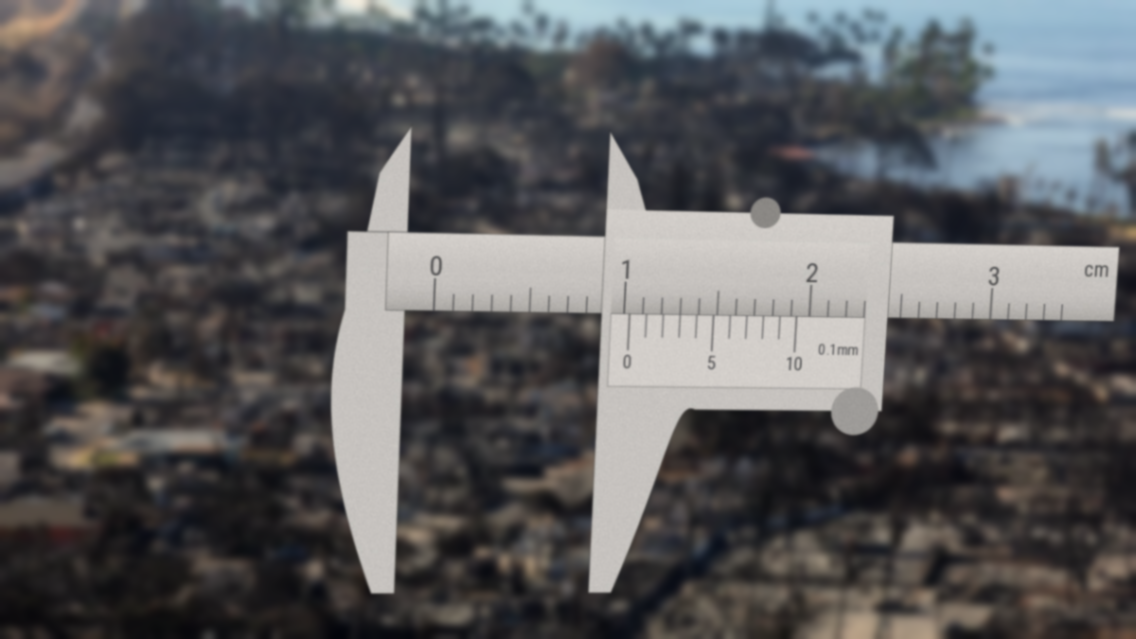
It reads mm 10.3
